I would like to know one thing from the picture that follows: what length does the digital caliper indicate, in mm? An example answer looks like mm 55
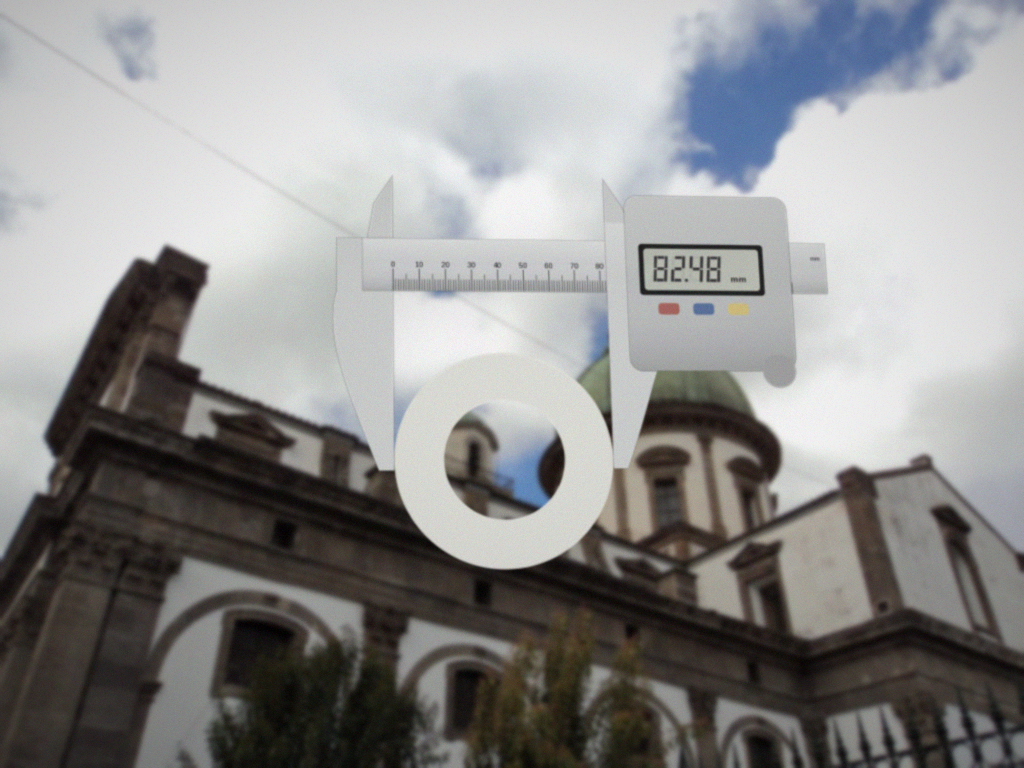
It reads mm 82.48
